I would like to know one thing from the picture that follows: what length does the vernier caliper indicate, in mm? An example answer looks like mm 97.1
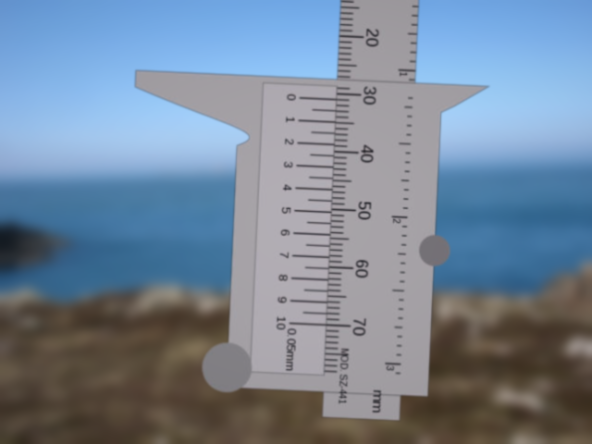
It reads mm 31.0
